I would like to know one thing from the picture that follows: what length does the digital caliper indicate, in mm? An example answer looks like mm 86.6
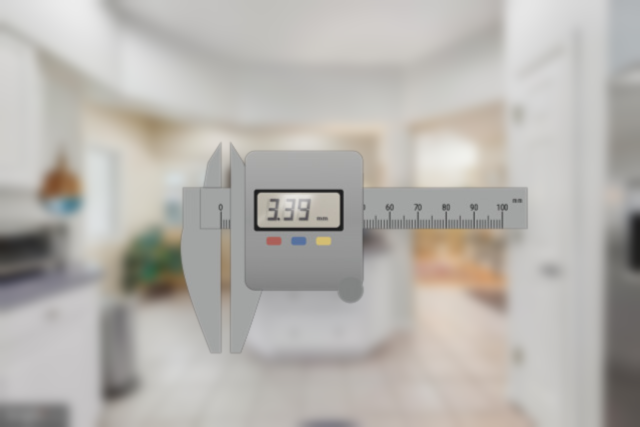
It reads mm 3.39
